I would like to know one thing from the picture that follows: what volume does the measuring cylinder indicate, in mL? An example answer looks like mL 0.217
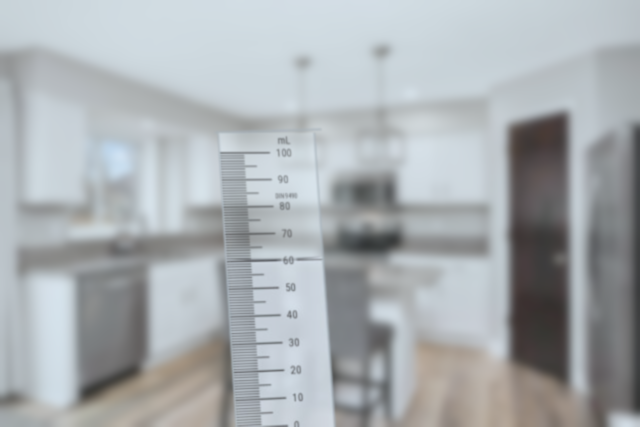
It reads mL 60
